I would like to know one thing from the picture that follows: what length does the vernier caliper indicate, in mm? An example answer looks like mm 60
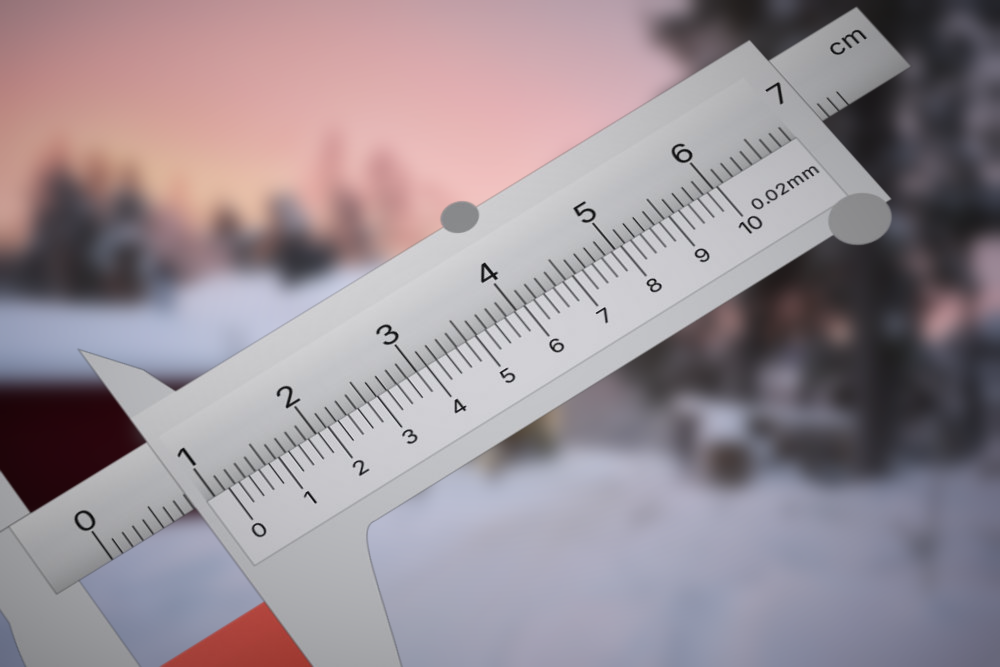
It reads mm 11.4
